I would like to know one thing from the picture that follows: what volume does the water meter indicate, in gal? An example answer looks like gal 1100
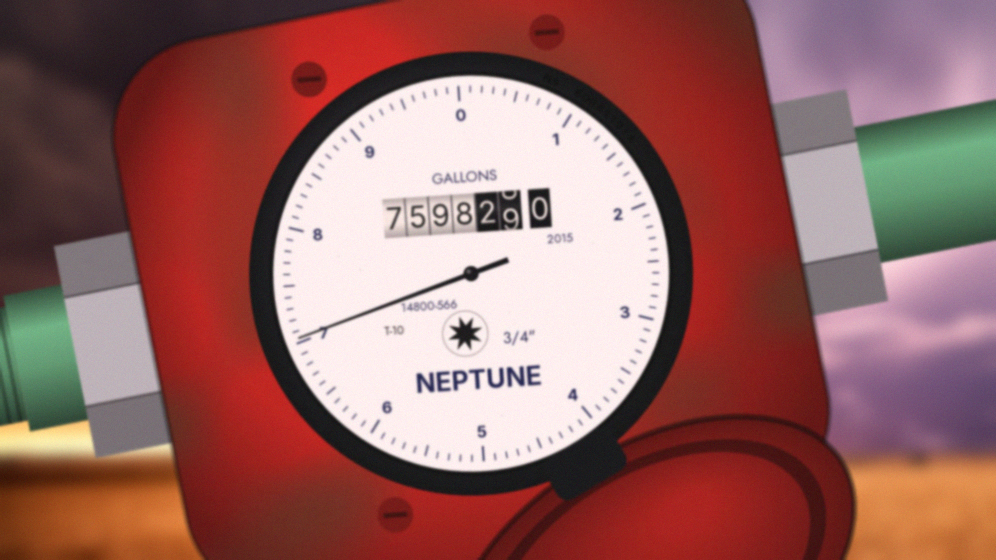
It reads gal 7598287.0
